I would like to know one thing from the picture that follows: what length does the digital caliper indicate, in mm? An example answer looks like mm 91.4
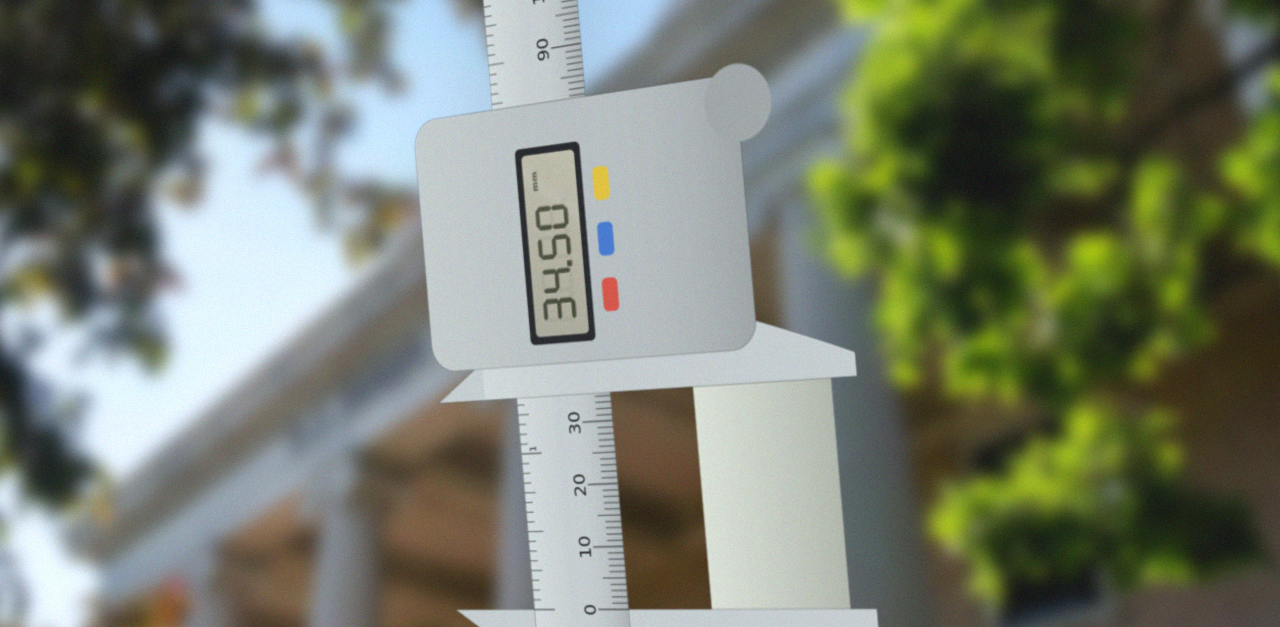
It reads mm 34.50
